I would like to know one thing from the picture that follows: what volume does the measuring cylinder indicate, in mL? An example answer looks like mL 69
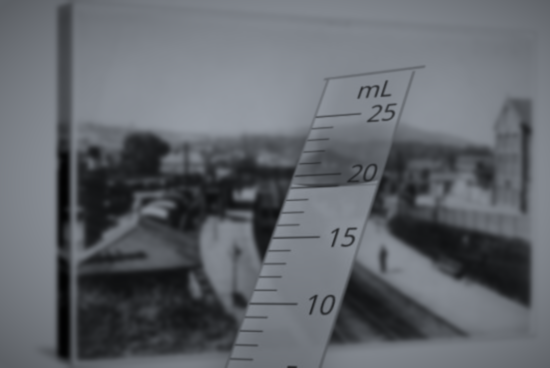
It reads mL 19
